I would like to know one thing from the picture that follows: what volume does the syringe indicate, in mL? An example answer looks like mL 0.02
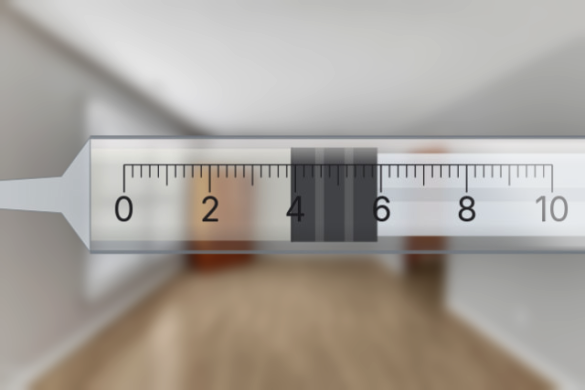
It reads mL 3.9
